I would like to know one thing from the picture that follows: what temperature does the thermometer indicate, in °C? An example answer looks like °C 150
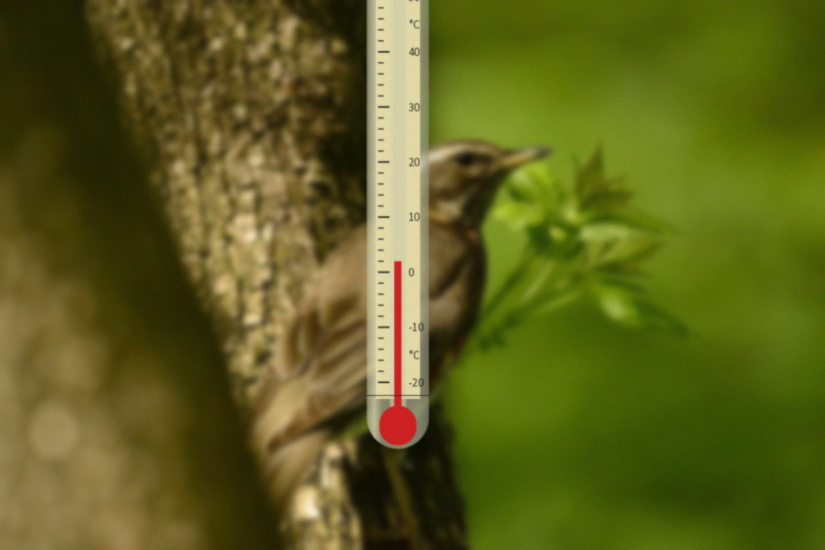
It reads °C 2
